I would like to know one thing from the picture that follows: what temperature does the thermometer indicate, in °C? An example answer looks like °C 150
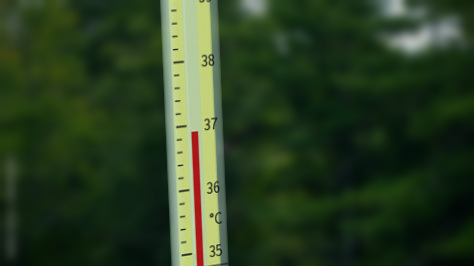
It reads °C 36.9
